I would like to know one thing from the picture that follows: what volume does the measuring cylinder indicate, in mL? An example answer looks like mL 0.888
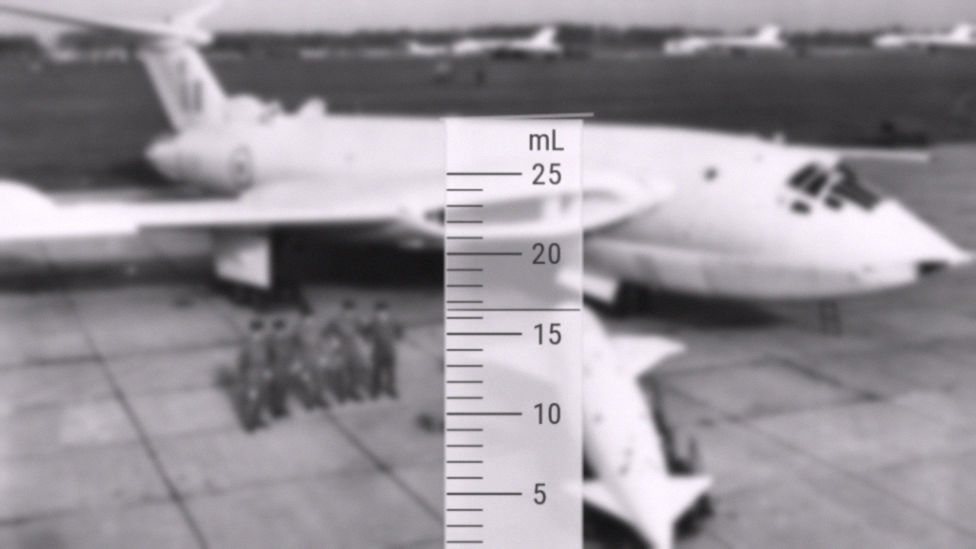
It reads mL 16.5
